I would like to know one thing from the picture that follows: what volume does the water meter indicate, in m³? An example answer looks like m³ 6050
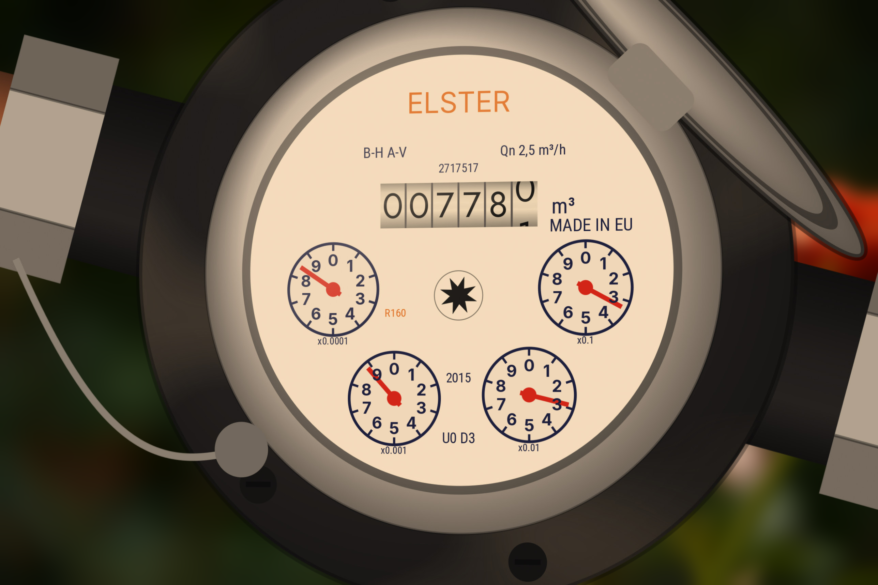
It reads m³ 7780.3288
